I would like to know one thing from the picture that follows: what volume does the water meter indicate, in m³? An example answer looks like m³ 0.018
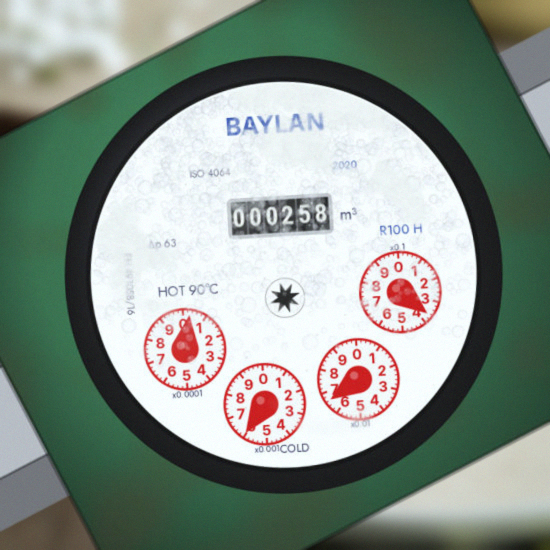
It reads m³ 258.3660
